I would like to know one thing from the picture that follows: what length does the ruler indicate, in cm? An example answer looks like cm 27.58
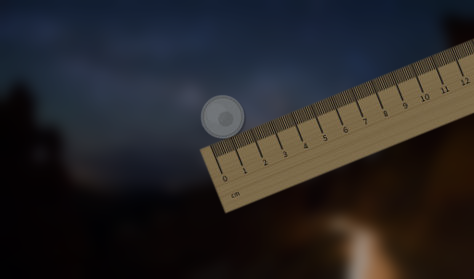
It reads cm 2
